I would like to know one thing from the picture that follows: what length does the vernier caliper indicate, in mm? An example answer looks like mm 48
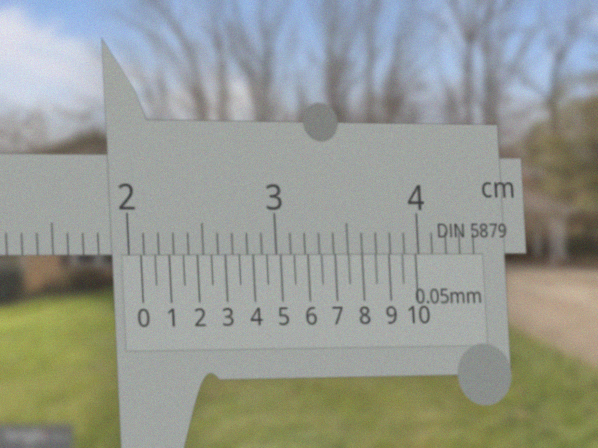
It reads mm 20.8
